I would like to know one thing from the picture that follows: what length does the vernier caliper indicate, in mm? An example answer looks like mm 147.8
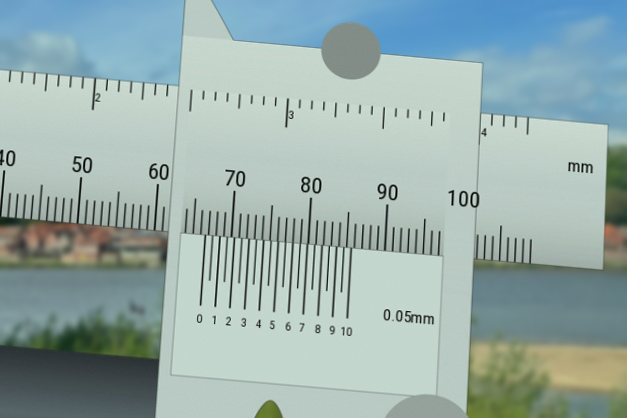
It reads mm 66.6
